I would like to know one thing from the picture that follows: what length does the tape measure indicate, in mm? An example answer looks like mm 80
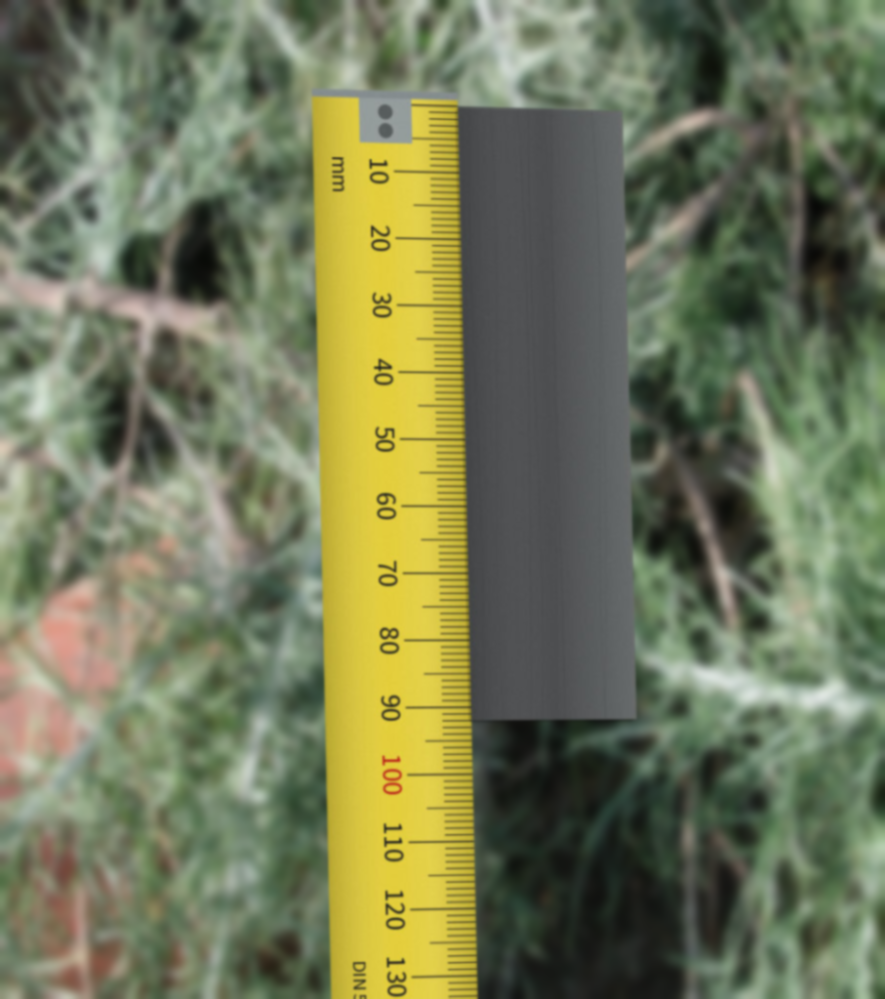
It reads mm 92
